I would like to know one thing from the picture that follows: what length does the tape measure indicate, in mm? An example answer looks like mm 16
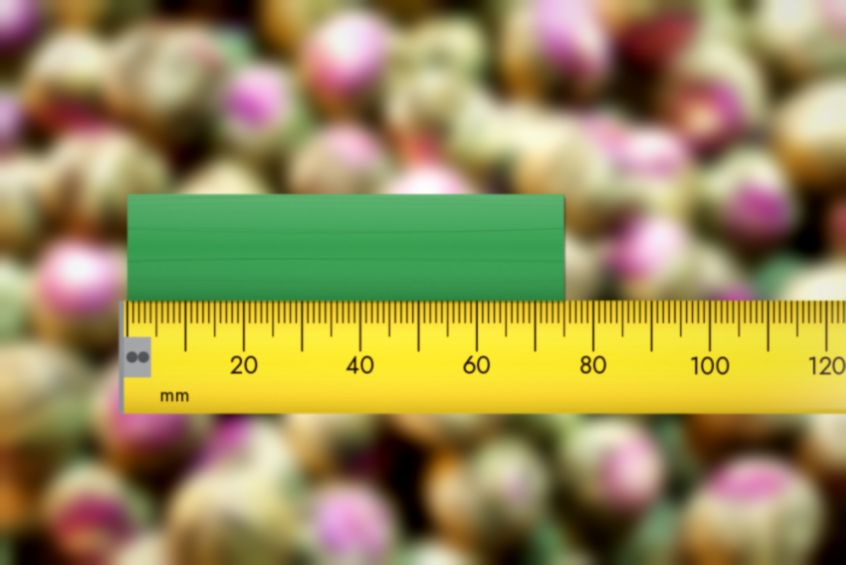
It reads mm 75
